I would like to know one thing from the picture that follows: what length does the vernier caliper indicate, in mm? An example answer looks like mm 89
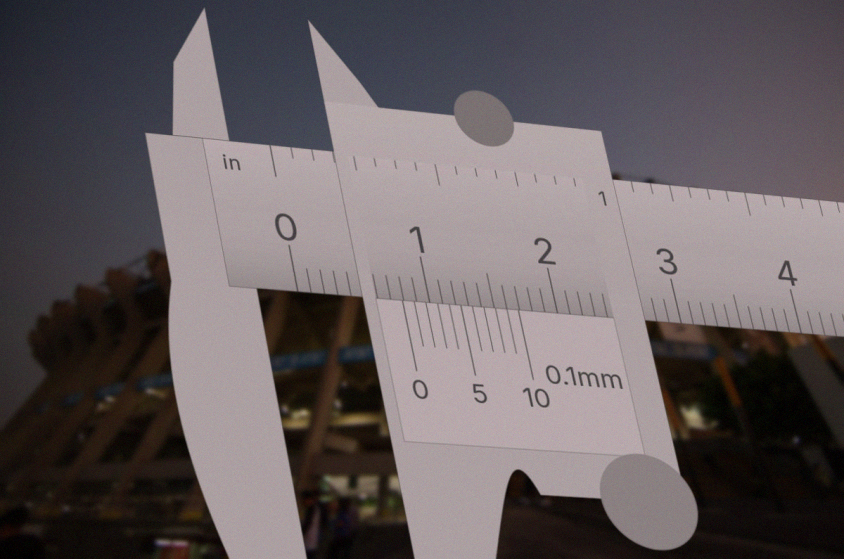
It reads mm 7.9
